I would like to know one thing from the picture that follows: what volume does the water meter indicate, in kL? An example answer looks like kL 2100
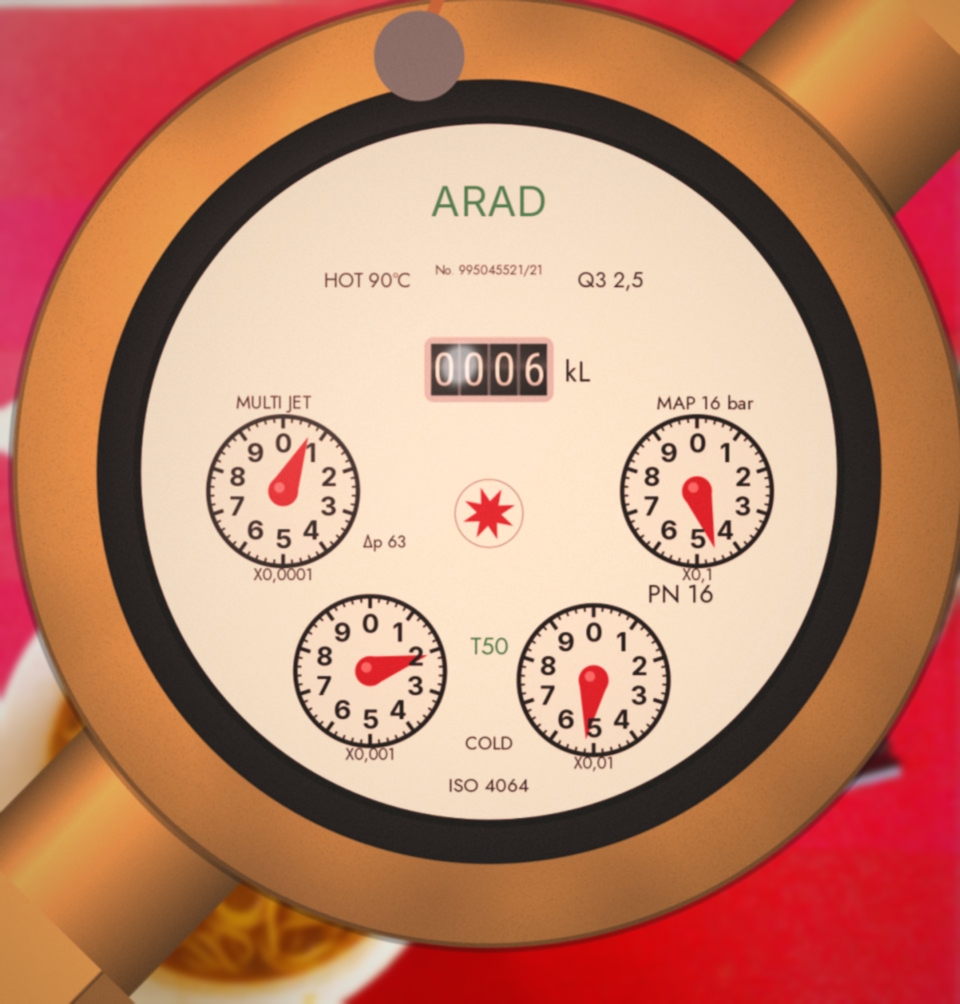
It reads kL 6.4520
